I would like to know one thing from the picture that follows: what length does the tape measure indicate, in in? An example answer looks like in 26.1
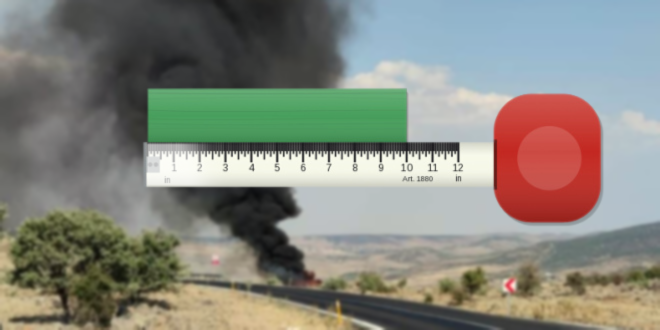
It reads in 10
